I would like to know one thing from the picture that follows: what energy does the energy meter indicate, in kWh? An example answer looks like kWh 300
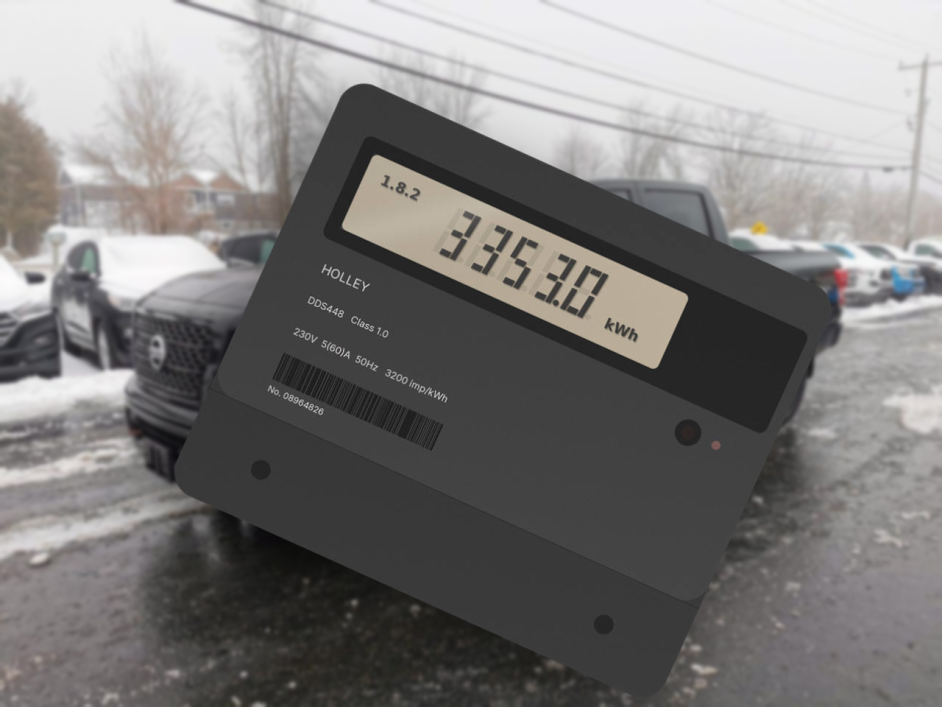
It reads kWh 3353.0
